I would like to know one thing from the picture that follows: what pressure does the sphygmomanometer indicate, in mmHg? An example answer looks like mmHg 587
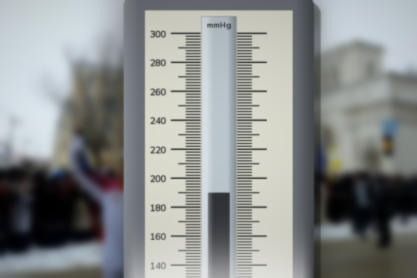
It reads mmHg 190
